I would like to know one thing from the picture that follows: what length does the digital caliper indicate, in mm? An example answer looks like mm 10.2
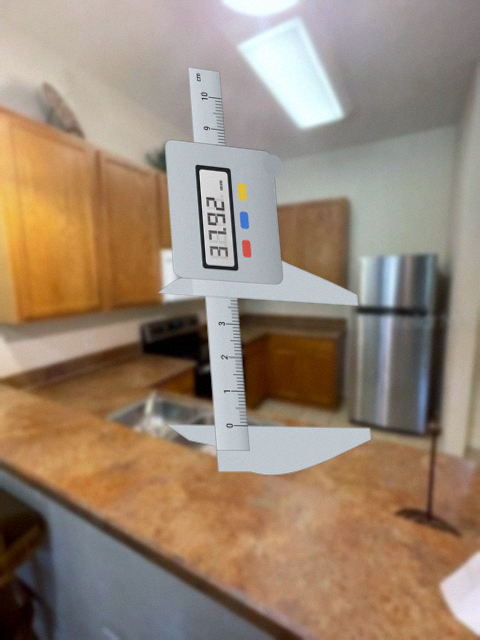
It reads mm 37.92
